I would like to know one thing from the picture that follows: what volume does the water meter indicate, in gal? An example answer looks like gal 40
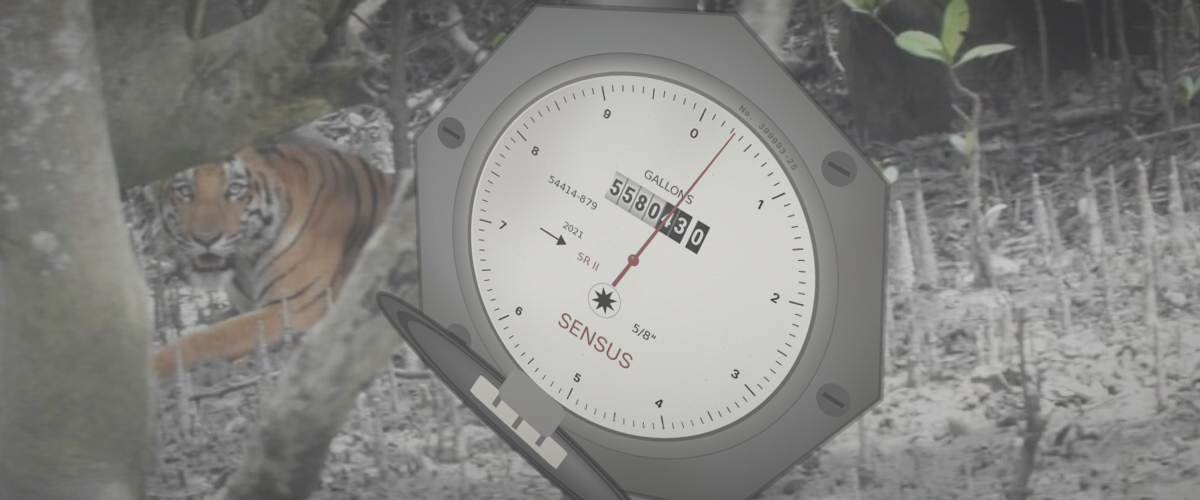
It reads gal 5580430.3
